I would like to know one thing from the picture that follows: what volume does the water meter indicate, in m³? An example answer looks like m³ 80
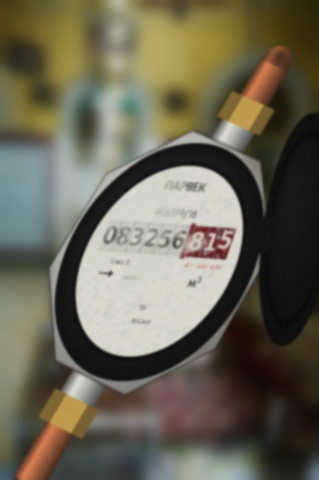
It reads m³ 83256.815
